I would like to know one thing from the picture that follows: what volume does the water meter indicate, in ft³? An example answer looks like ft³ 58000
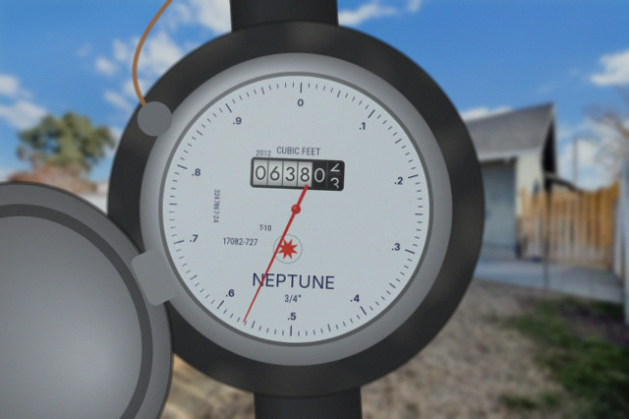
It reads ft³ 63802.56
